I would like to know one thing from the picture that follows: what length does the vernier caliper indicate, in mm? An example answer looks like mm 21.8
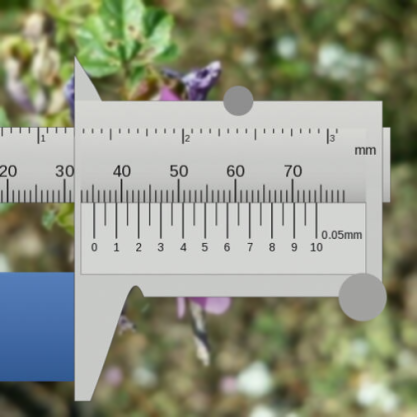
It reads mm 35.2
